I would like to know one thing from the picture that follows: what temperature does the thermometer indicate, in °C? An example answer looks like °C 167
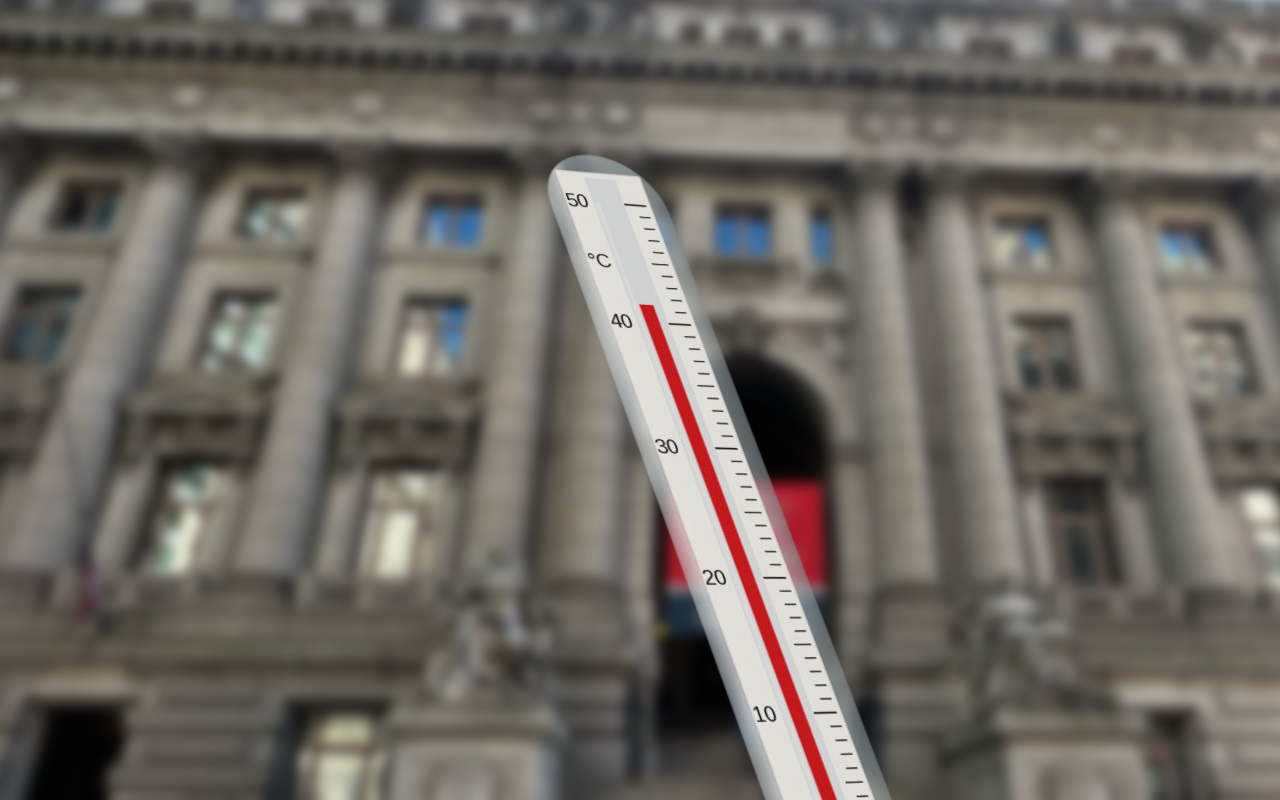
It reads °C 41.5
